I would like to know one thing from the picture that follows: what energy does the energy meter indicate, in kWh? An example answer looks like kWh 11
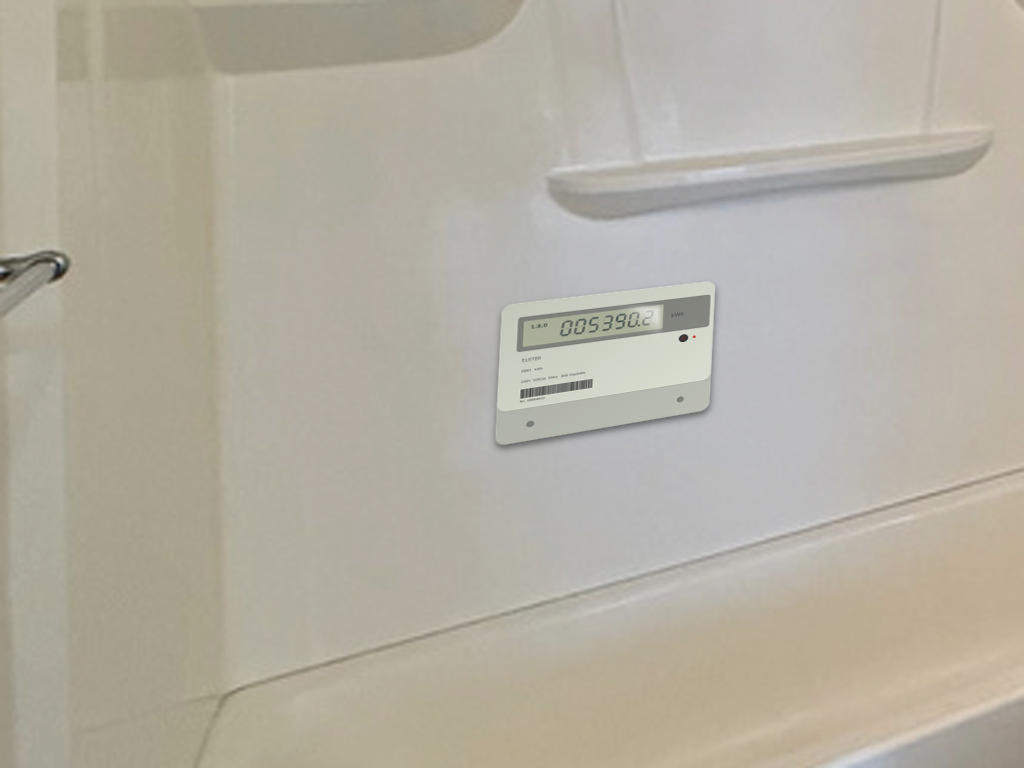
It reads kWh 5390.2
